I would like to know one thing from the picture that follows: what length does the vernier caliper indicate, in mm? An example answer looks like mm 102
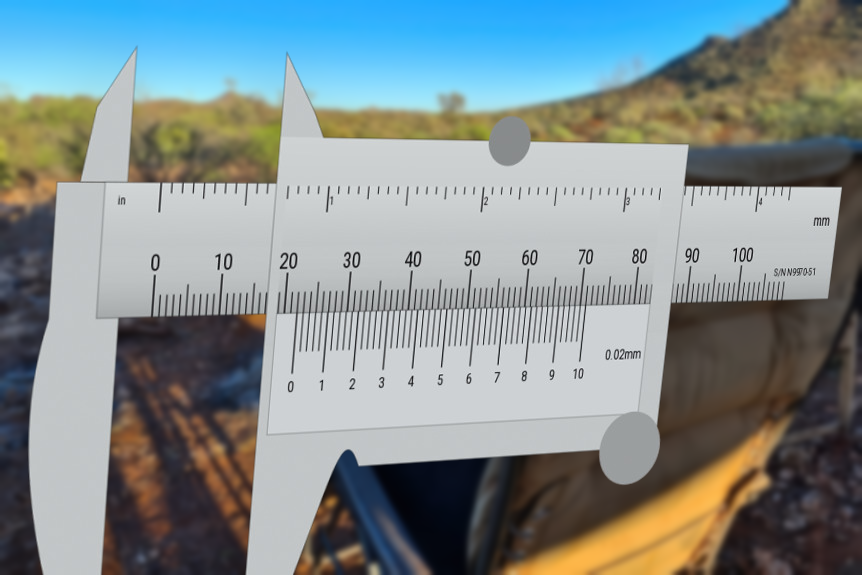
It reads mm 22.0
